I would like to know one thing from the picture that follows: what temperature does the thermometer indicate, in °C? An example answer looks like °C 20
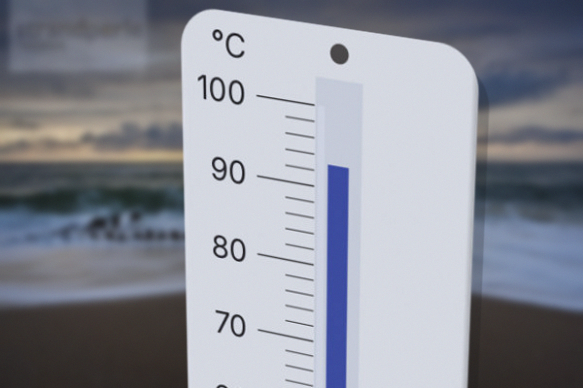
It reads °C 93
